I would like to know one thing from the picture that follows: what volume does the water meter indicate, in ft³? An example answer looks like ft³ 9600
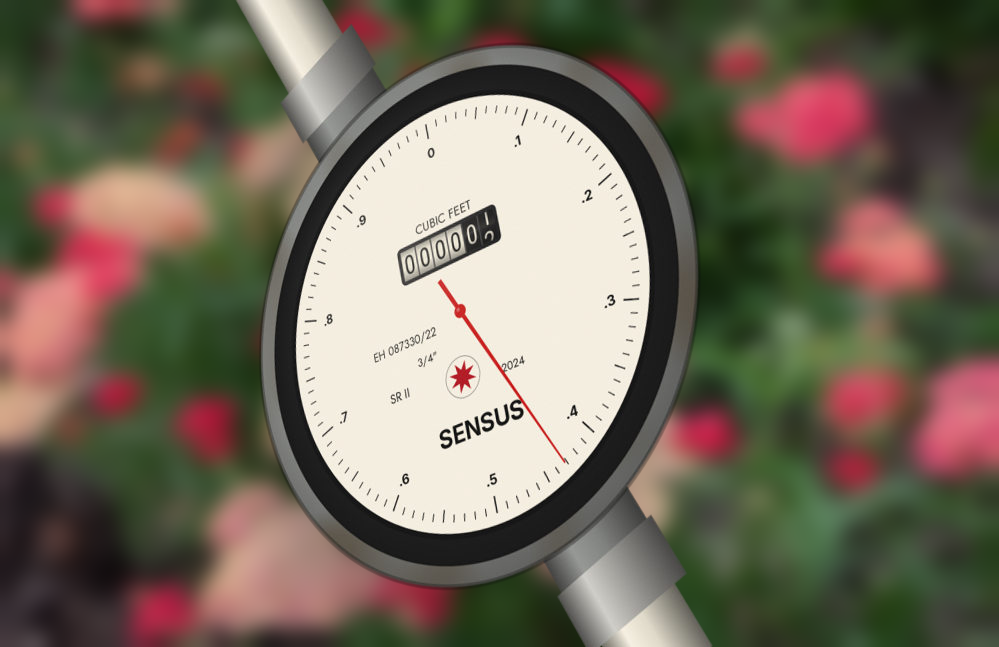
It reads ft³ 1.43
